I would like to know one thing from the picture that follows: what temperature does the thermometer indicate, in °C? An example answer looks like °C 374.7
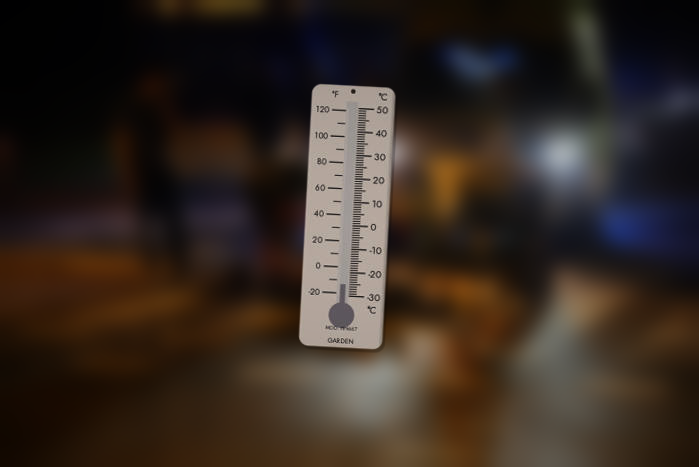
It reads °C -25
